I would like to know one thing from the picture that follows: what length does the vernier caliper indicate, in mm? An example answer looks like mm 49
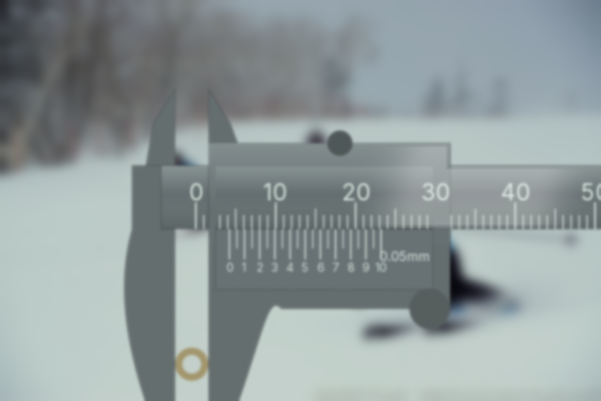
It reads mm 4.2
